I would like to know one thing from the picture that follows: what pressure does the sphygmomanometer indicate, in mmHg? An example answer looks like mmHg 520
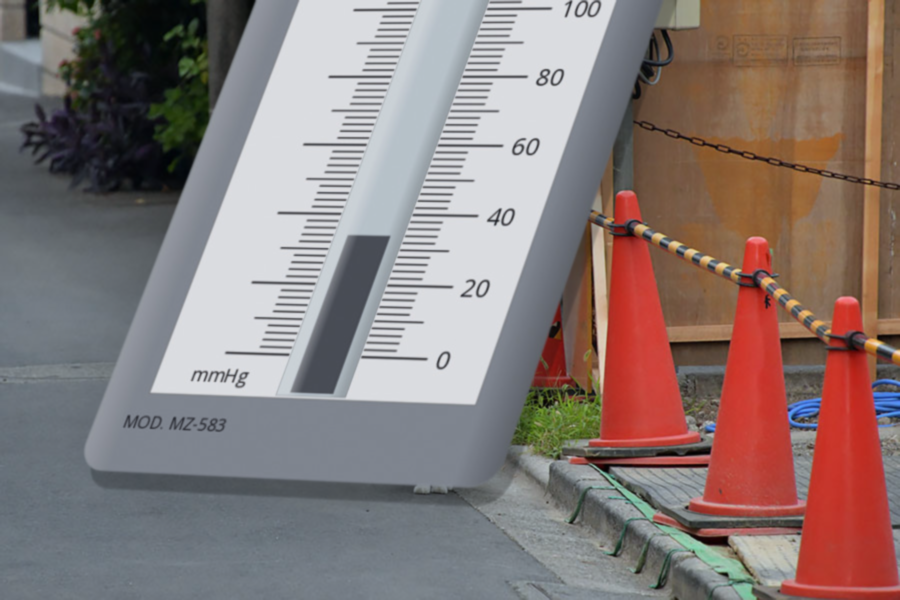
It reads mmHg 34
